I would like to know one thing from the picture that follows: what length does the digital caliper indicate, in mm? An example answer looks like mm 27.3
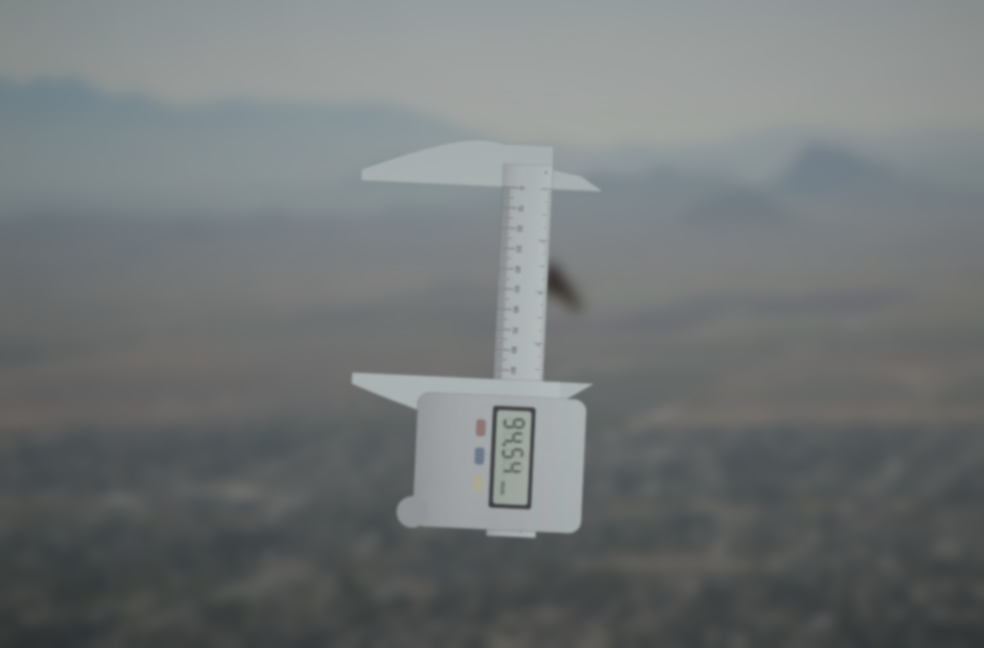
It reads mm 94.54
